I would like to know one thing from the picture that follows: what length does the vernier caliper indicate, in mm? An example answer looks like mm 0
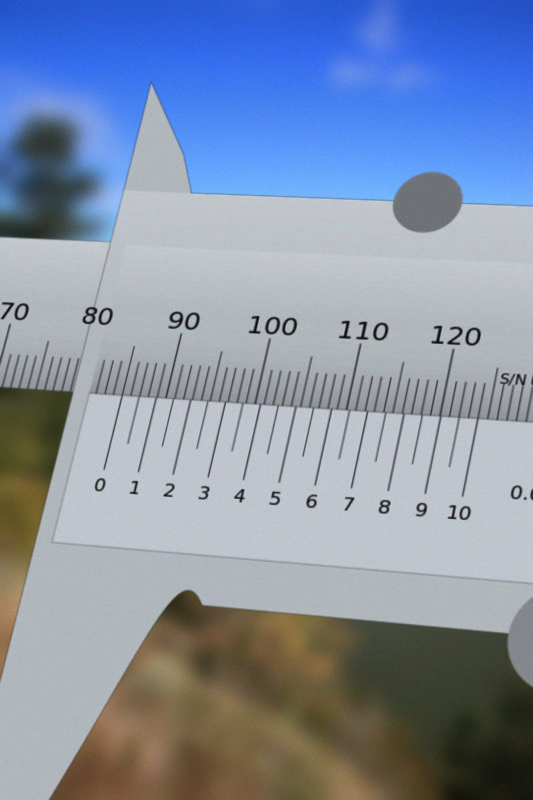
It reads mm 85.0
